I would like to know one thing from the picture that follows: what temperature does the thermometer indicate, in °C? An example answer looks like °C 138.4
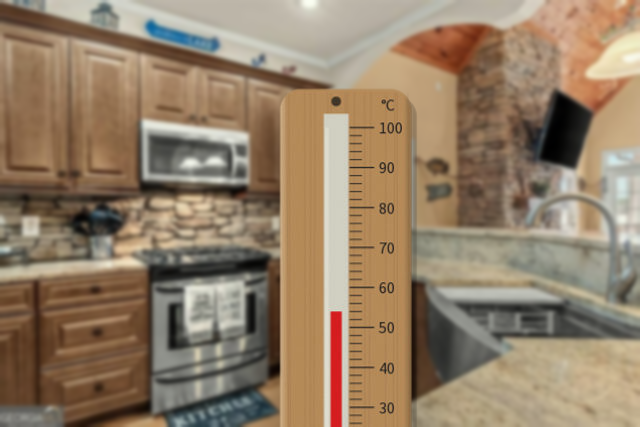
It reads °C 54
